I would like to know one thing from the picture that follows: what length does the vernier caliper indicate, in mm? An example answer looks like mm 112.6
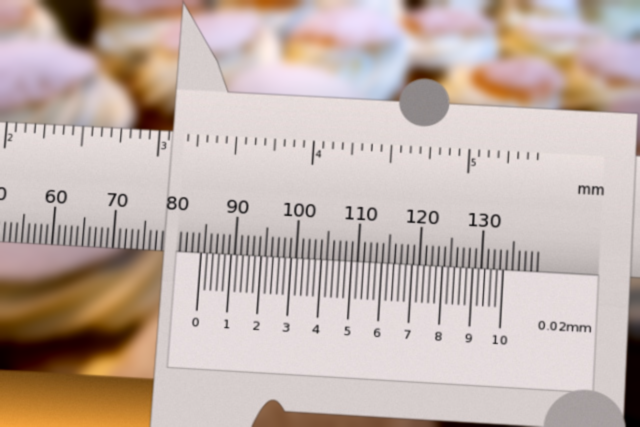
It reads mm 84.5
